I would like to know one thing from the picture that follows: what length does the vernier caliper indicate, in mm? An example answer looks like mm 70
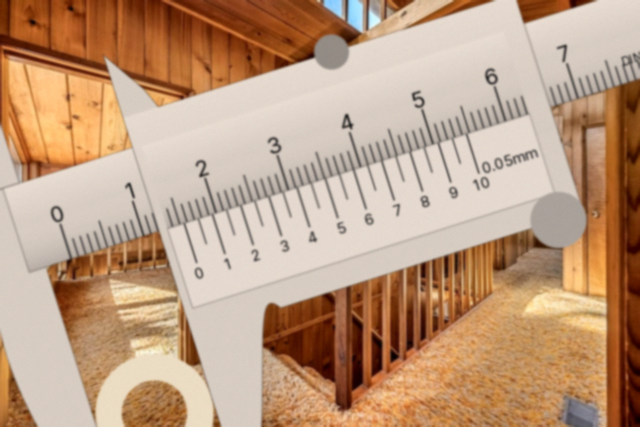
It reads mm 15.6
